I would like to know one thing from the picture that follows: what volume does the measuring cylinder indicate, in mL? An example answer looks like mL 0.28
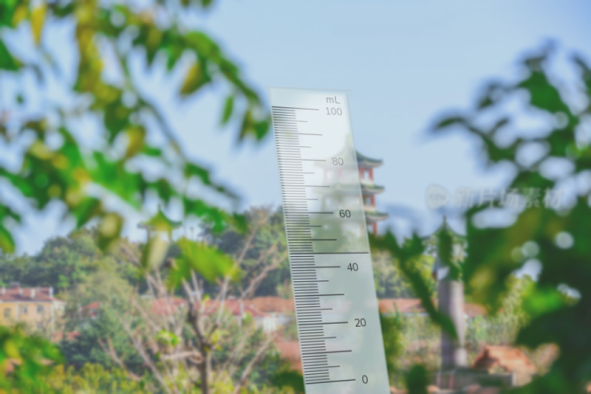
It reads mL 45
